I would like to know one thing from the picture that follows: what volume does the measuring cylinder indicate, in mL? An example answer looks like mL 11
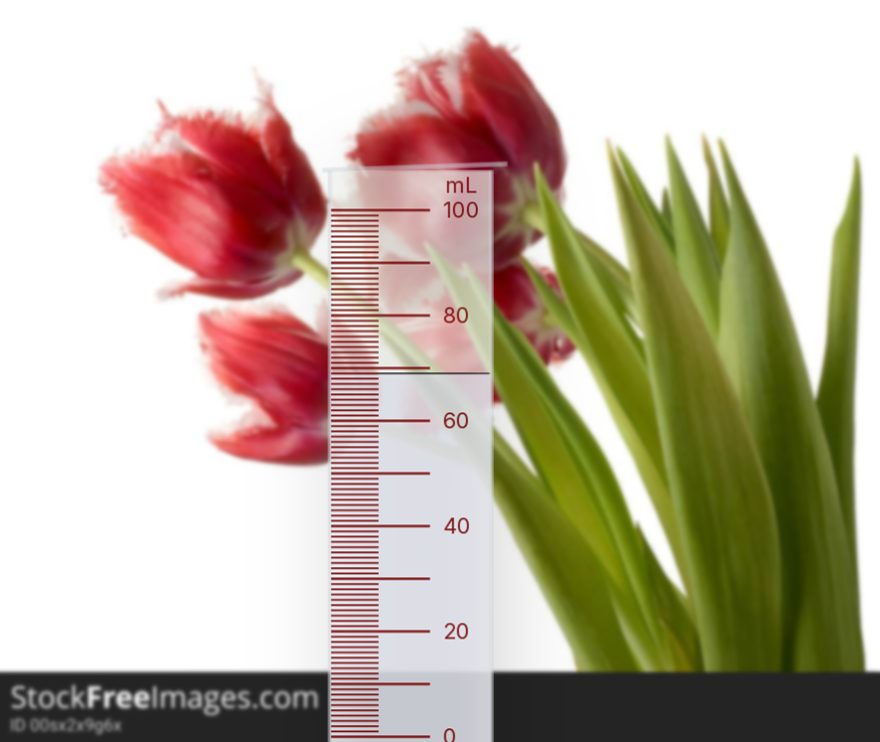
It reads mL 69
